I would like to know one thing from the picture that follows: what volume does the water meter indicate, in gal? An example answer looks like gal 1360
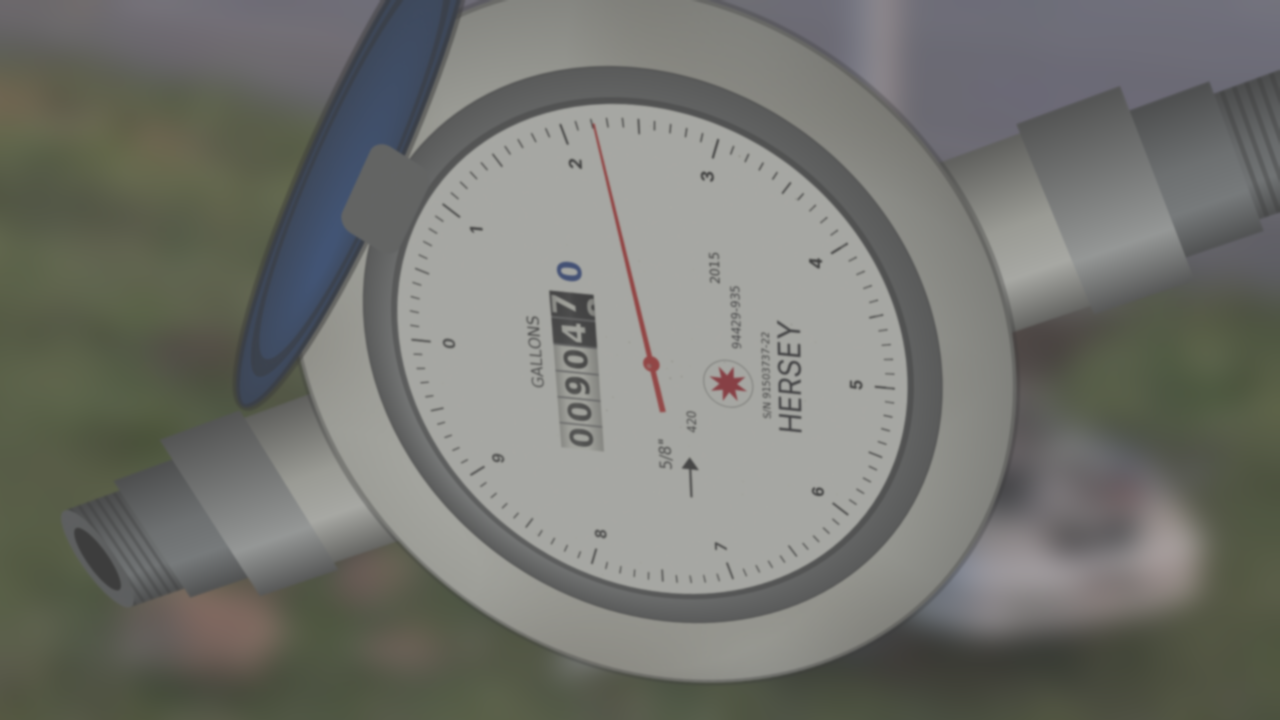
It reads gal 90472.2
